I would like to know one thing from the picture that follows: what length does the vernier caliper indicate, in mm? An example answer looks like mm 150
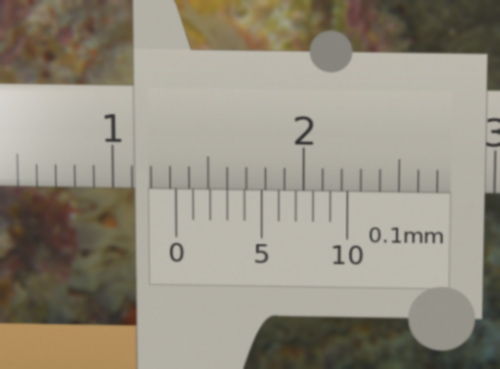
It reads mm 13.3
